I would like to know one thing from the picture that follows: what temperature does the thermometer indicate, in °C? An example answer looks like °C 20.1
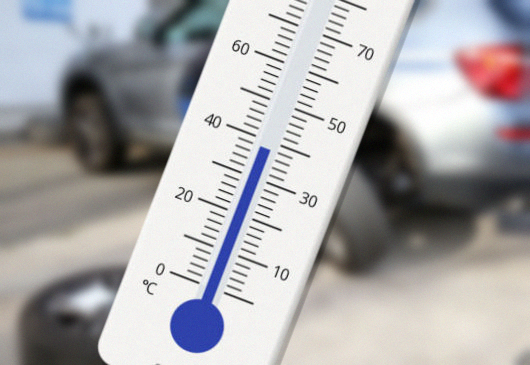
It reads °C 38
